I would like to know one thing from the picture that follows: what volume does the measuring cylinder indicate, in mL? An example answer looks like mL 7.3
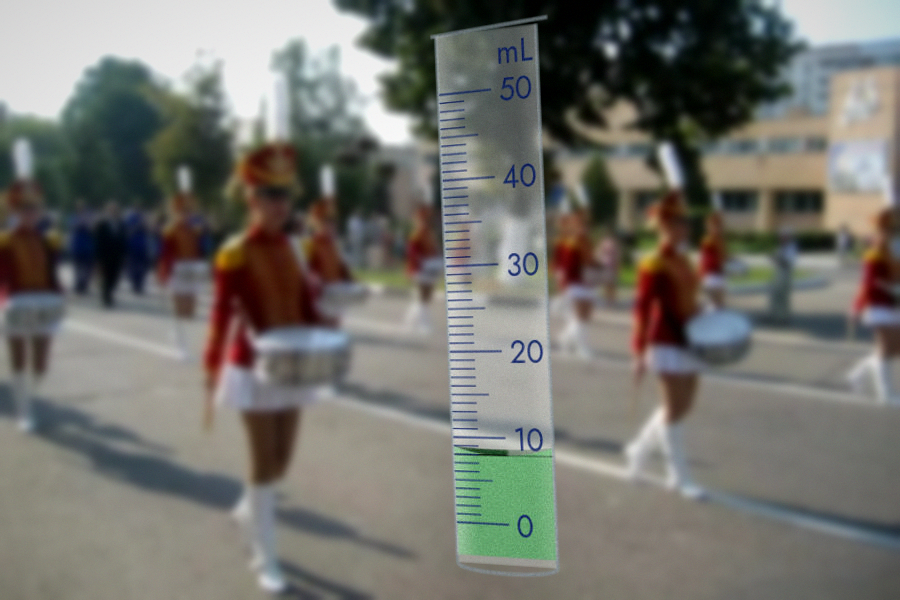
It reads mL 8
